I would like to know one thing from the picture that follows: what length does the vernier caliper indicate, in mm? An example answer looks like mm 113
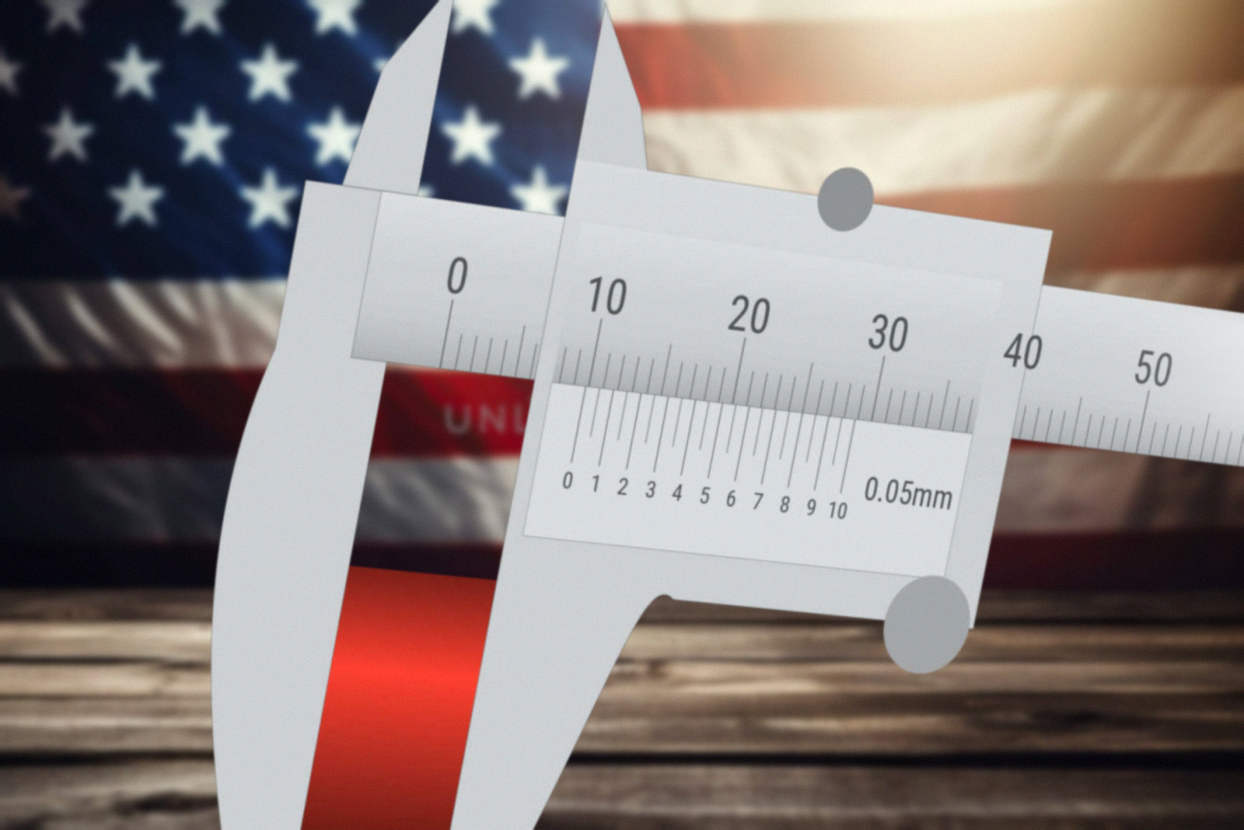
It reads mm 9.8
